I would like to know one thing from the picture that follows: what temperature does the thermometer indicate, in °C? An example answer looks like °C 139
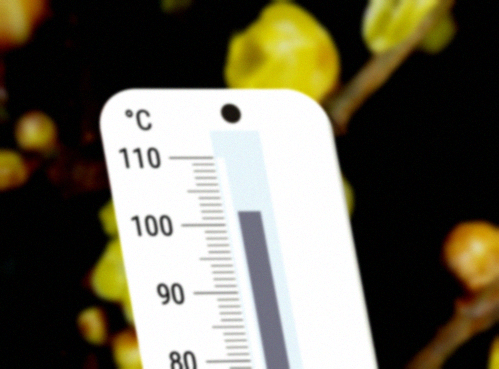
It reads °C 102
